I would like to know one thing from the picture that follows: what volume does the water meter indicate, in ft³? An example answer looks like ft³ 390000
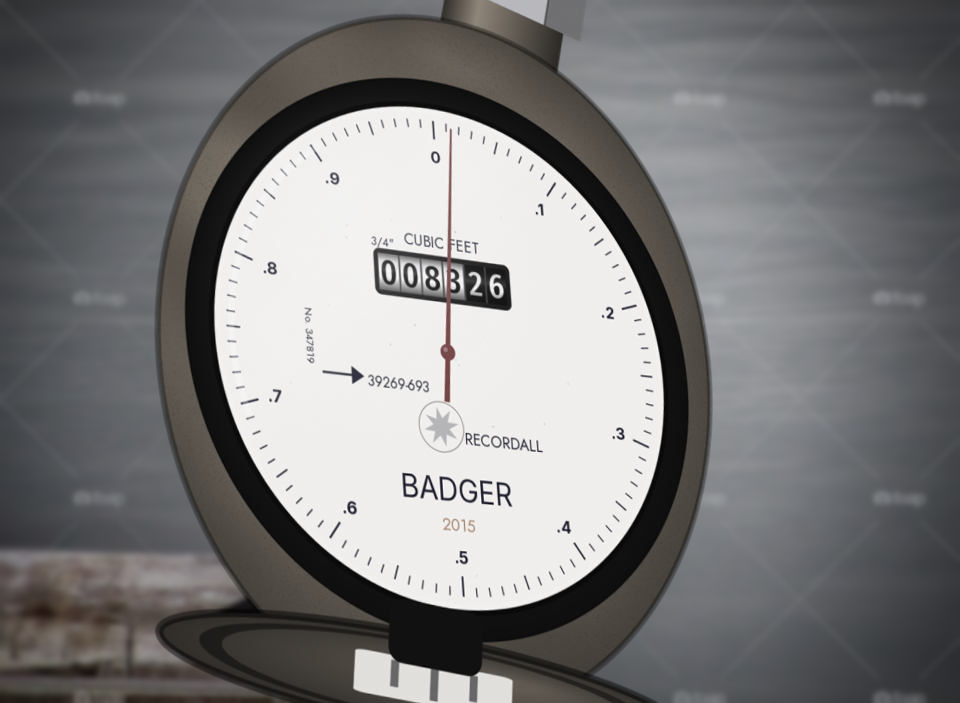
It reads ft³ 8326.01
